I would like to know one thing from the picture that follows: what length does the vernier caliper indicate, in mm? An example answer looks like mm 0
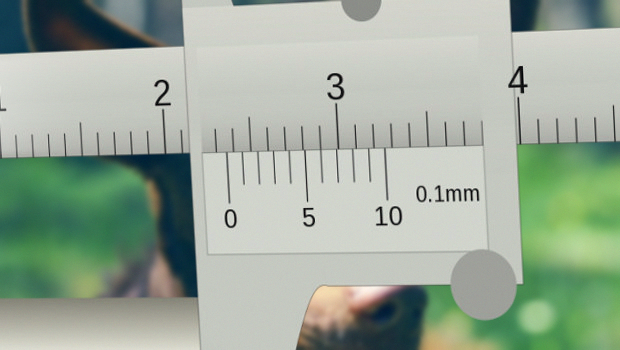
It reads mm 23.6
